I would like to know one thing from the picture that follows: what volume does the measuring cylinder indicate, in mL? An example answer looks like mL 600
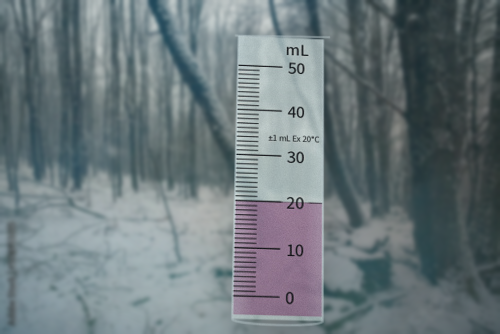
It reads mL 20
